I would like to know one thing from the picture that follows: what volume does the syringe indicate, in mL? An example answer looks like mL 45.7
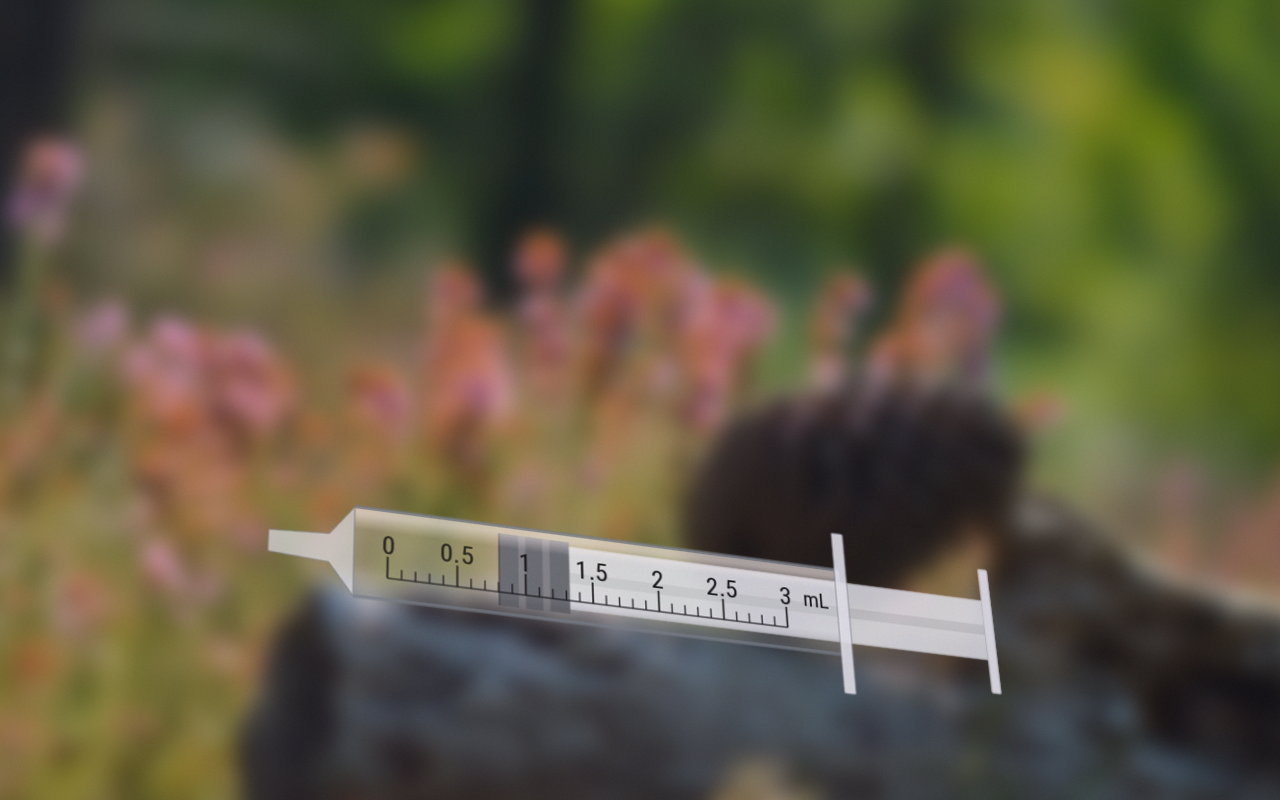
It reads mL 0.8
